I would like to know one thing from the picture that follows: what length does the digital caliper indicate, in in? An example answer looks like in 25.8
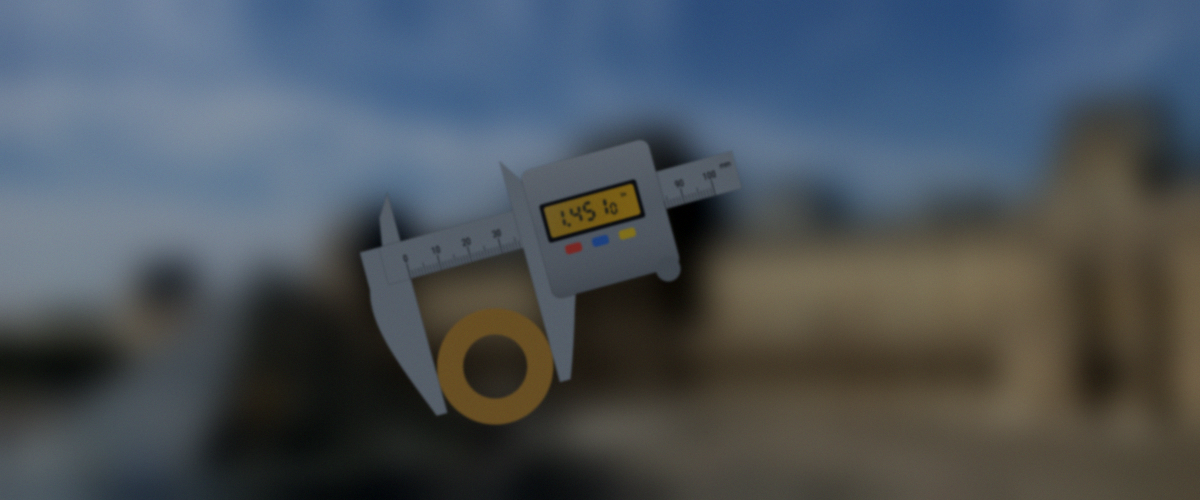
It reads in 1.4510
